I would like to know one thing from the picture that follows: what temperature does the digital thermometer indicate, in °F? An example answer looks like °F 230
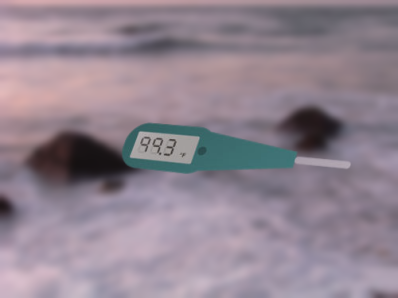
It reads °F 99.3
